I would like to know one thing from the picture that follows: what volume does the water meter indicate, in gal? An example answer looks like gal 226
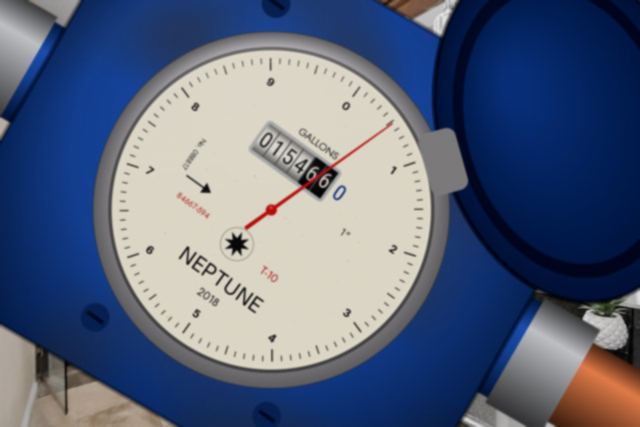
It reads gal 154660.5
